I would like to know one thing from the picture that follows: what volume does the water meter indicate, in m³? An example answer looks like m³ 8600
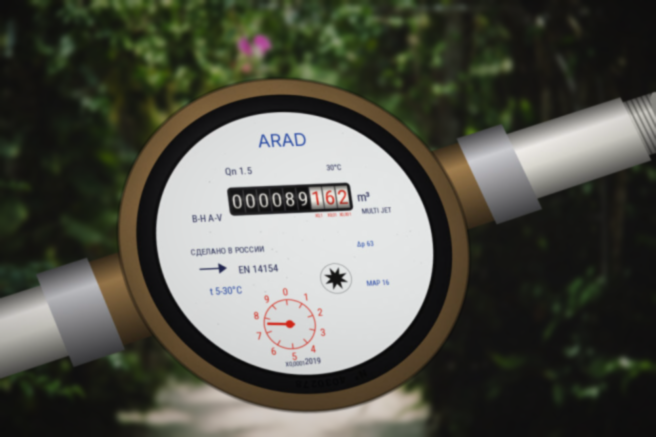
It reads m³ 89.1627
